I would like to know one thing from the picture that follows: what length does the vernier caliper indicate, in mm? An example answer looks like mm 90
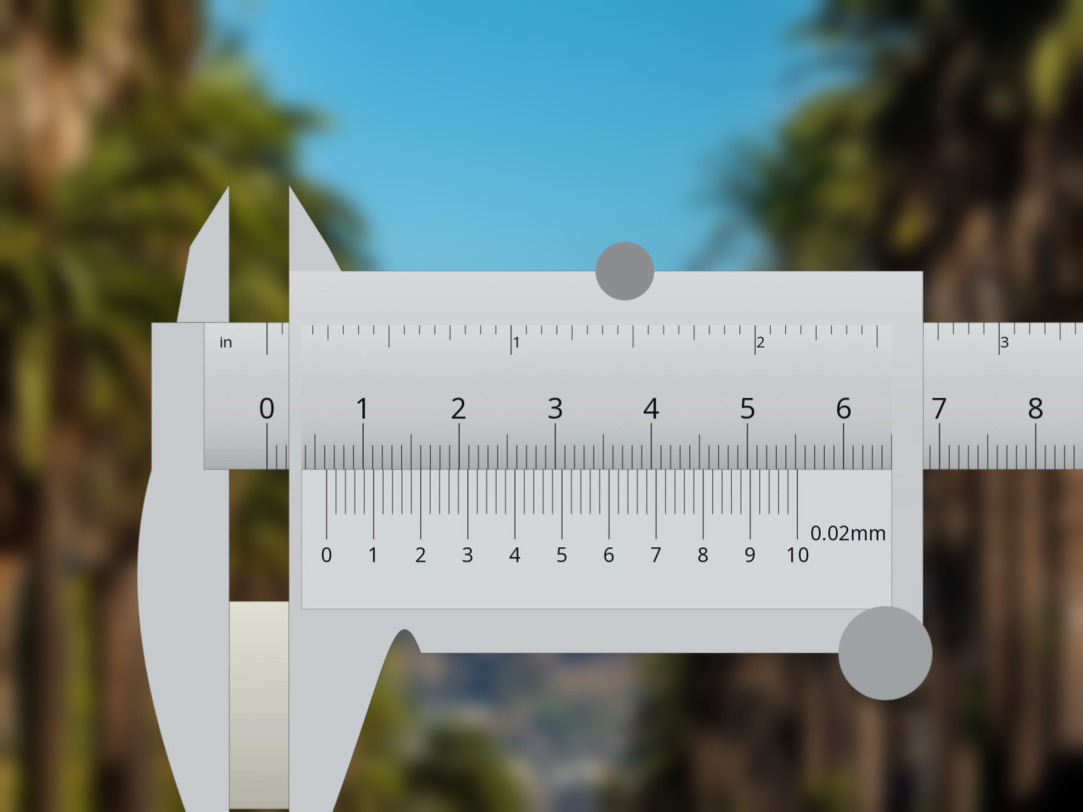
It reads mm 6.2
